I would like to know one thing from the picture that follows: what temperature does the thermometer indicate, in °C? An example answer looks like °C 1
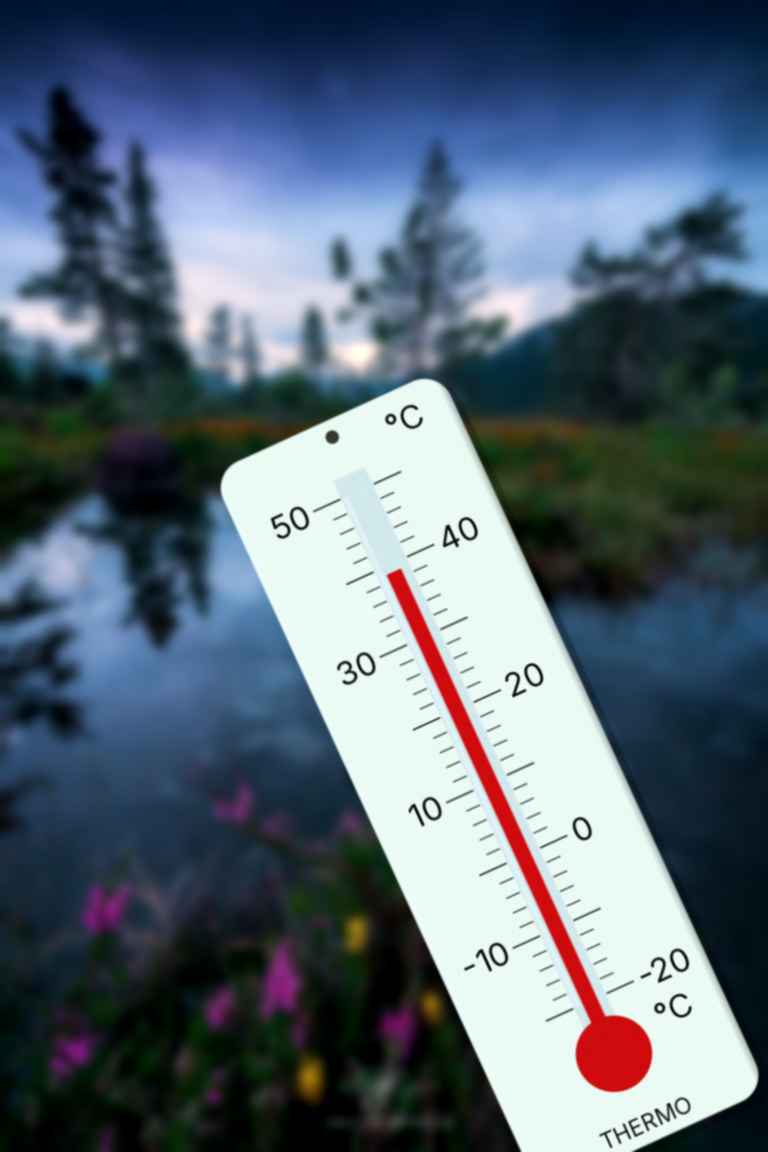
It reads °C 39
